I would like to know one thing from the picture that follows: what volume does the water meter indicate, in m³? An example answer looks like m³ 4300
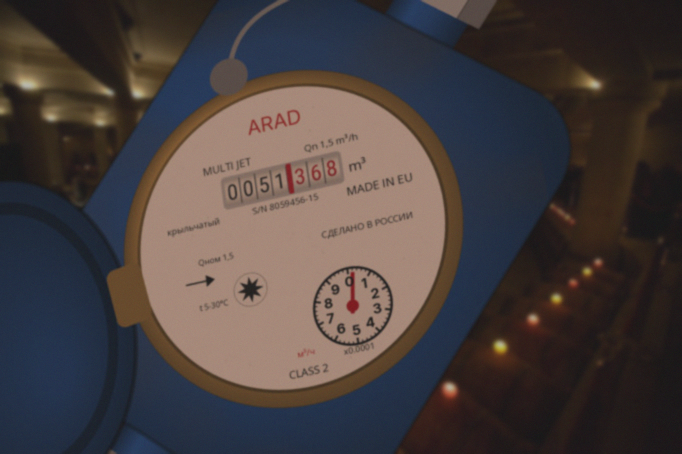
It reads m³ 51.3680
